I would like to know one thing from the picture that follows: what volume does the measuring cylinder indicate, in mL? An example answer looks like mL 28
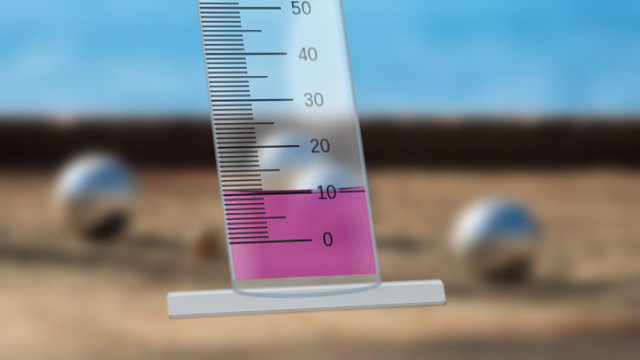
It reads mL 10
